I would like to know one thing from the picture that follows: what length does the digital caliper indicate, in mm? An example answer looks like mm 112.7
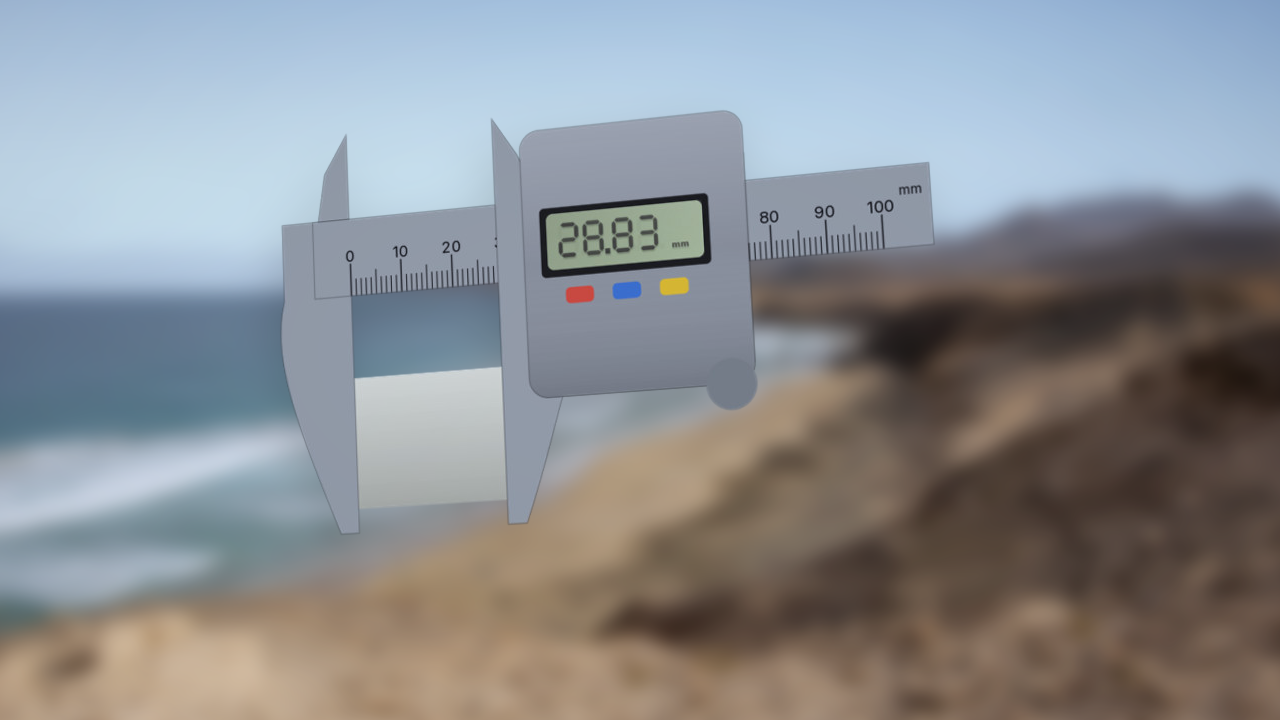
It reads mm 28.83
